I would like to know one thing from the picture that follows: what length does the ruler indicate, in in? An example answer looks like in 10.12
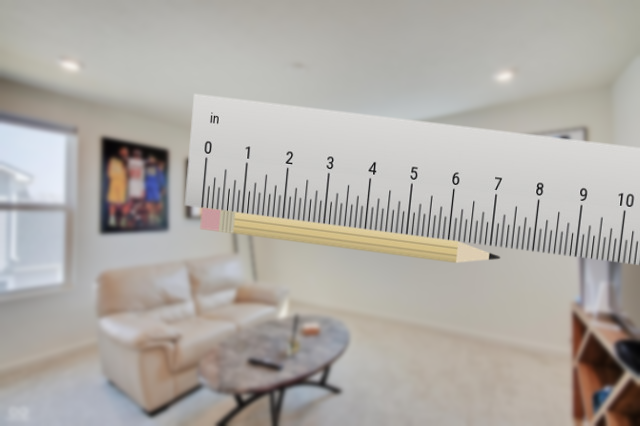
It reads in 7.25
